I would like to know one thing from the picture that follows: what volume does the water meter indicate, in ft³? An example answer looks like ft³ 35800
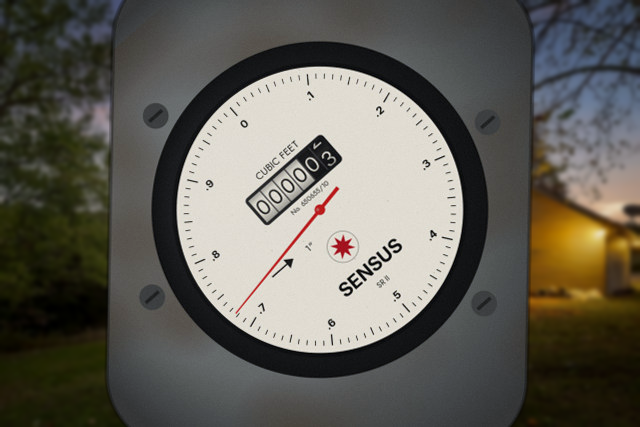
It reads ft³ 2.72
